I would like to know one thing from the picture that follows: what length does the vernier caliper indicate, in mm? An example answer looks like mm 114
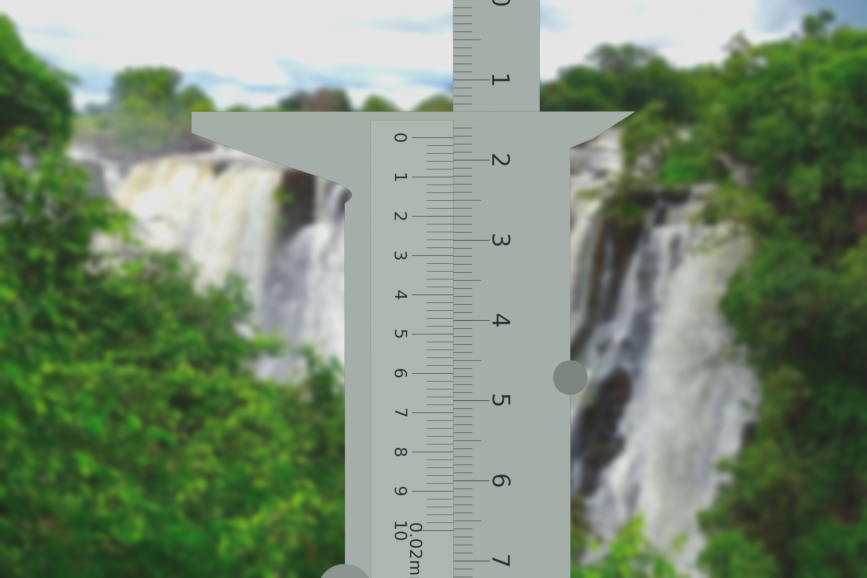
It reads mm 17.2
